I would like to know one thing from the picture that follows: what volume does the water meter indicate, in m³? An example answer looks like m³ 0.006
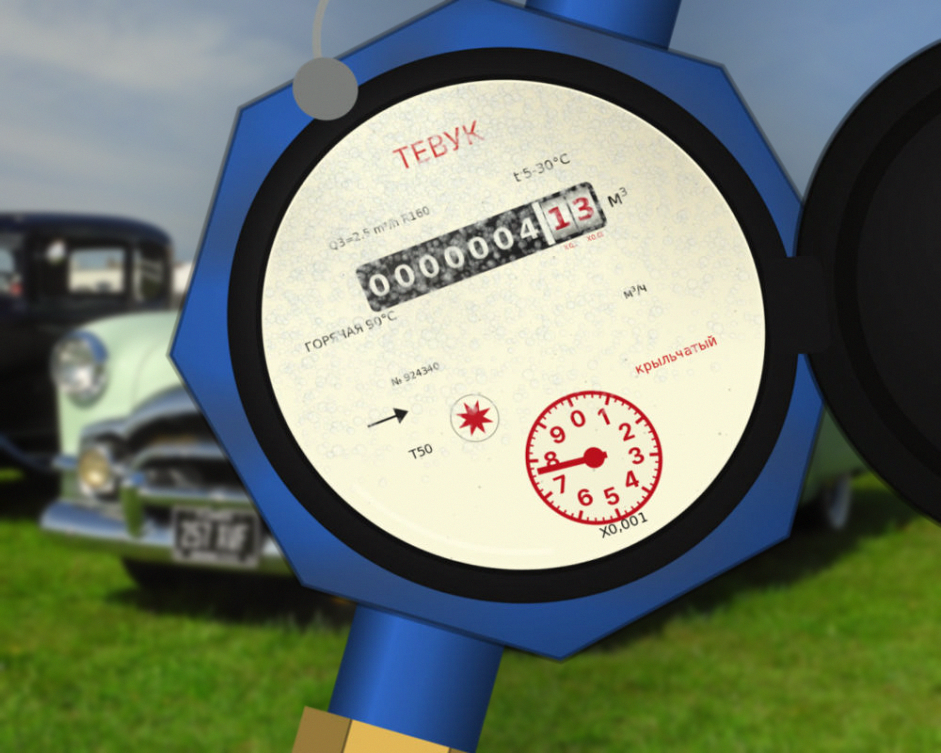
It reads m³ 4.137
